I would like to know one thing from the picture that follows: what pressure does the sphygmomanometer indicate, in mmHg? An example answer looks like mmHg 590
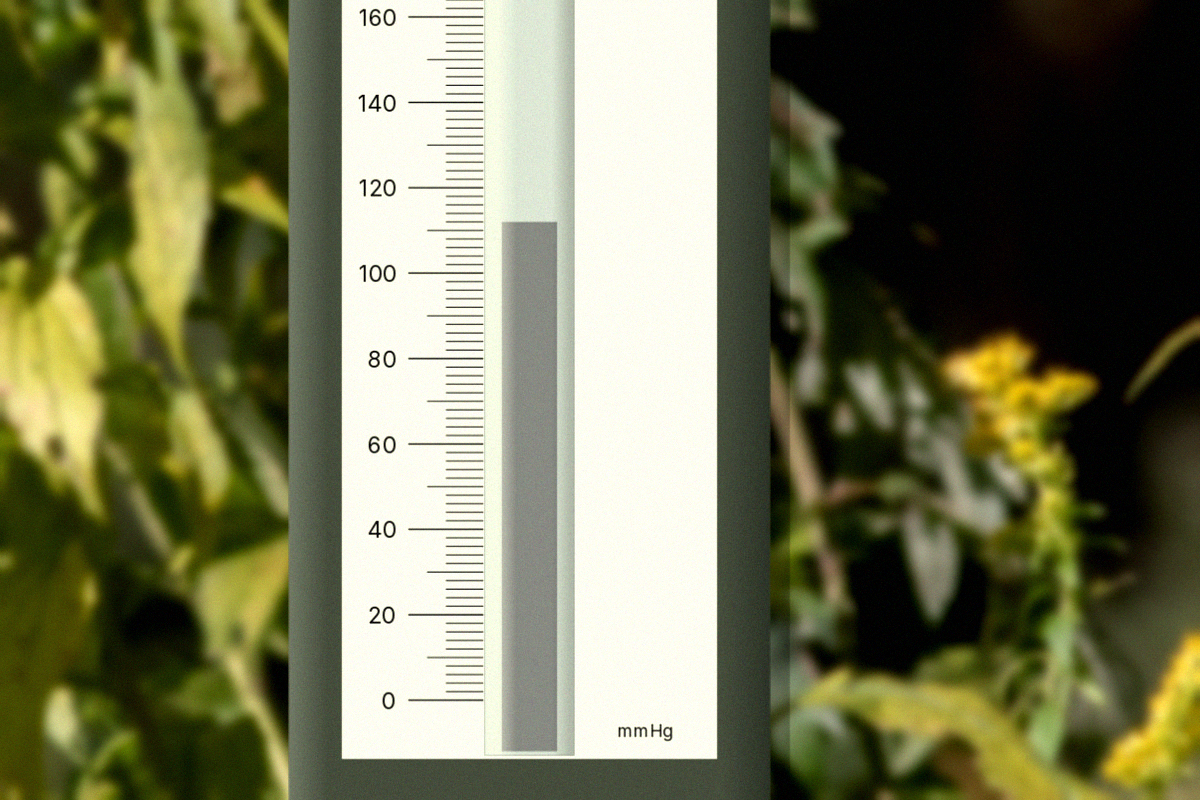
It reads mmHg 112
